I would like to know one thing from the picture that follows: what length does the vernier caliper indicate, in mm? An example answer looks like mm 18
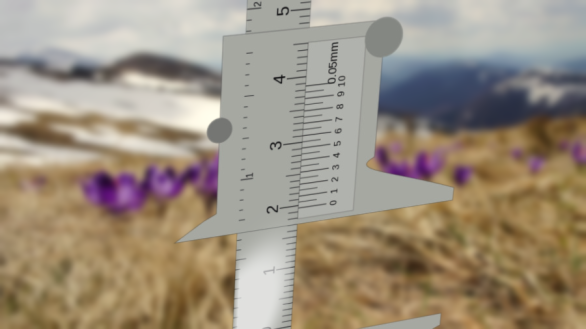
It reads mm 19.6
